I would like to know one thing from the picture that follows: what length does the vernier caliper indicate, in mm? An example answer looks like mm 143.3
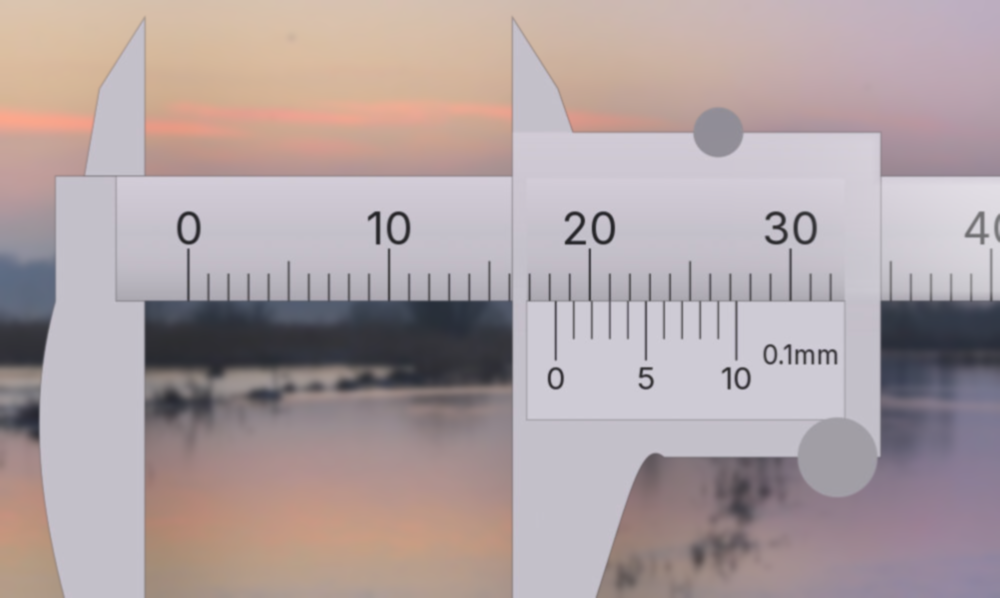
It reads mm 18.3
